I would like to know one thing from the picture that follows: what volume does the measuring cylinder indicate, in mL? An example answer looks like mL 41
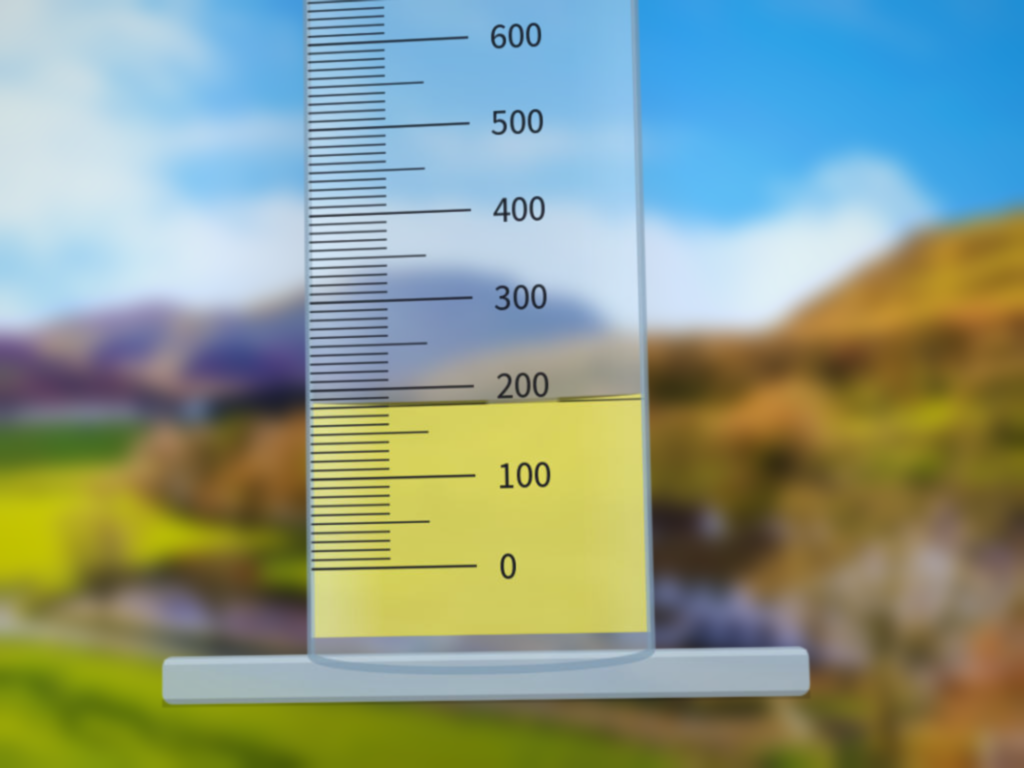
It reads mL 180
